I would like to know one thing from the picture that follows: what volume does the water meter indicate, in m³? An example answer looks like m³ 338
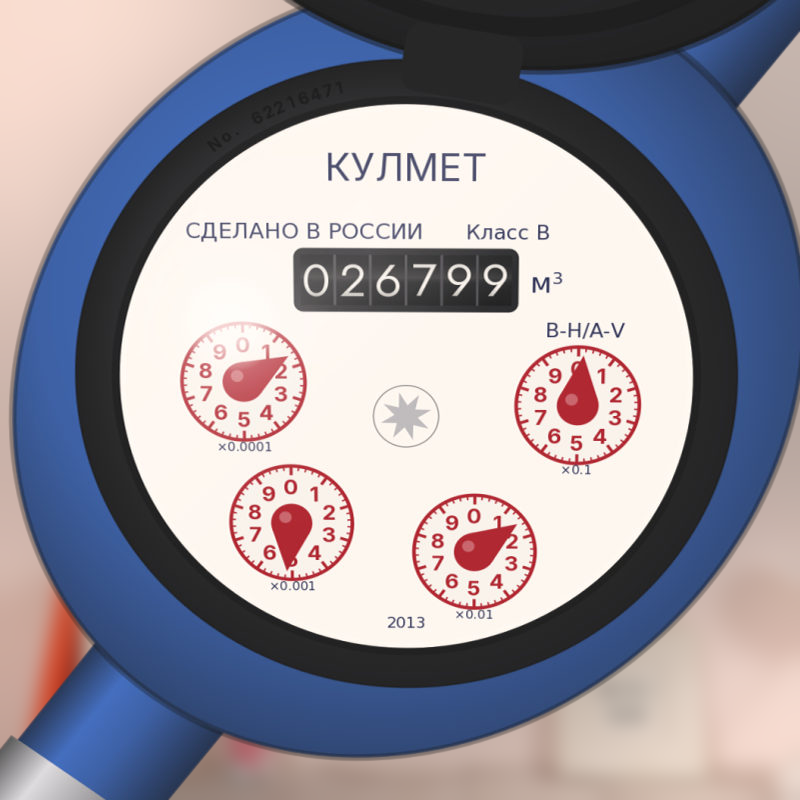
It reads m³ 26799.0151
